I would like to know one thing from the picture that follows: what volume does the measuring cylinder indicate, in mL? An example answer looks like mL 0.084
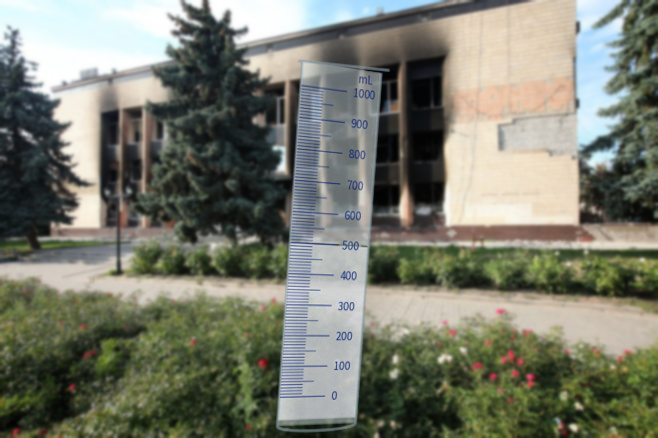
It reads mL 500
